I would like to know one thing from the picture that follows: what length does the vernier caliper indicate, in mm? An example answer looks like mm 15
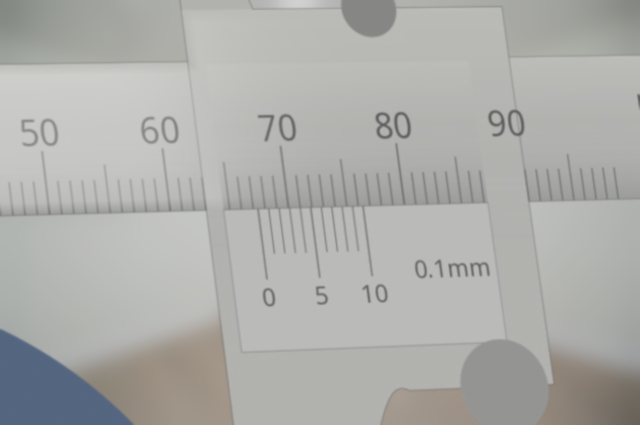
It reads mm 67.4
